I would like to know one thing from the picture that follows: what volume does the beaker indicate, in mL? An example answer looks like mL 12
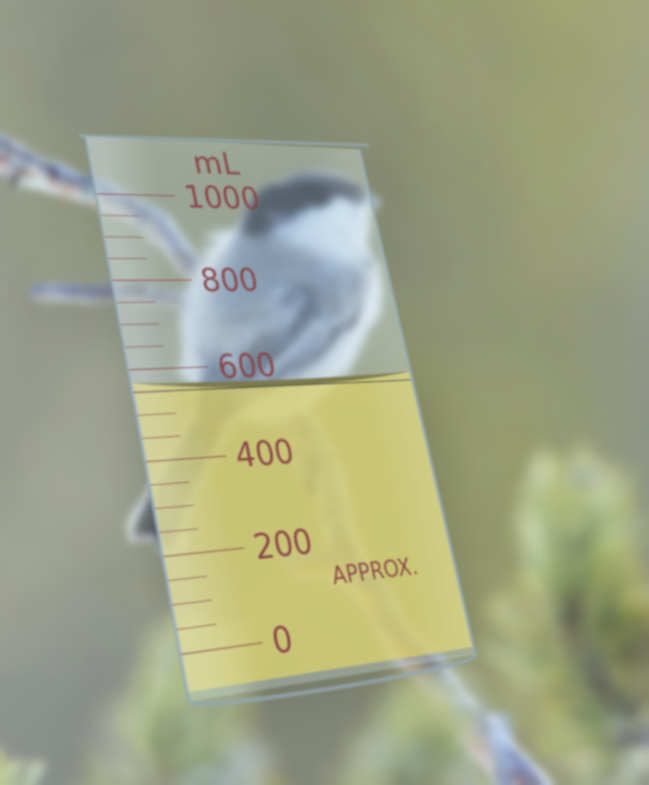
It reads mL 550
